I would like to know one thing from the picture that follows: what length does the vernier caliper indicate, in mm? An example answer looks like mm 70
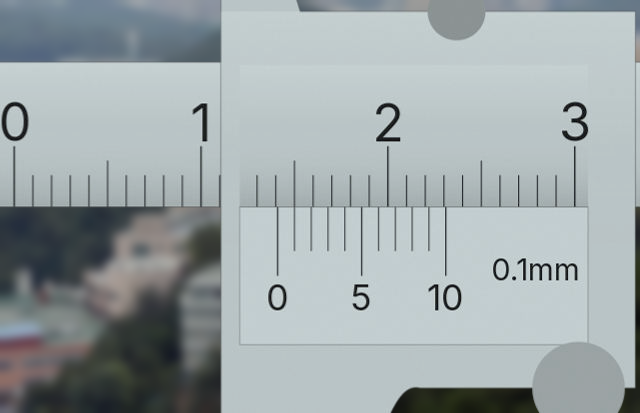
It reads mm 14.1
